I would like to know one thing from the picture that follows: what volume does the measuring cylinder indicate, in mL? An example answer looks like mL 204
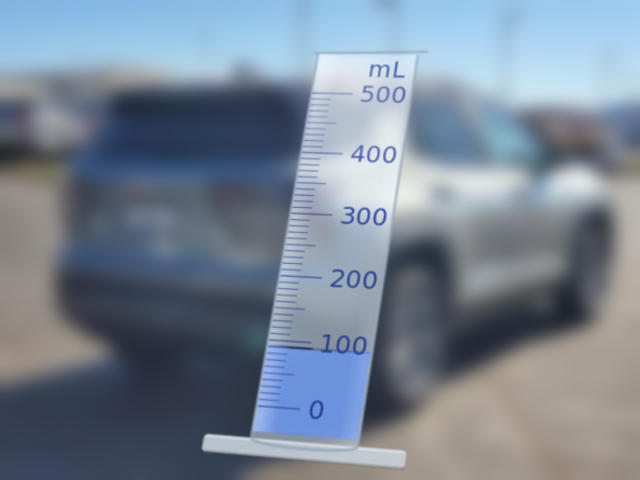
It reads mL 90
